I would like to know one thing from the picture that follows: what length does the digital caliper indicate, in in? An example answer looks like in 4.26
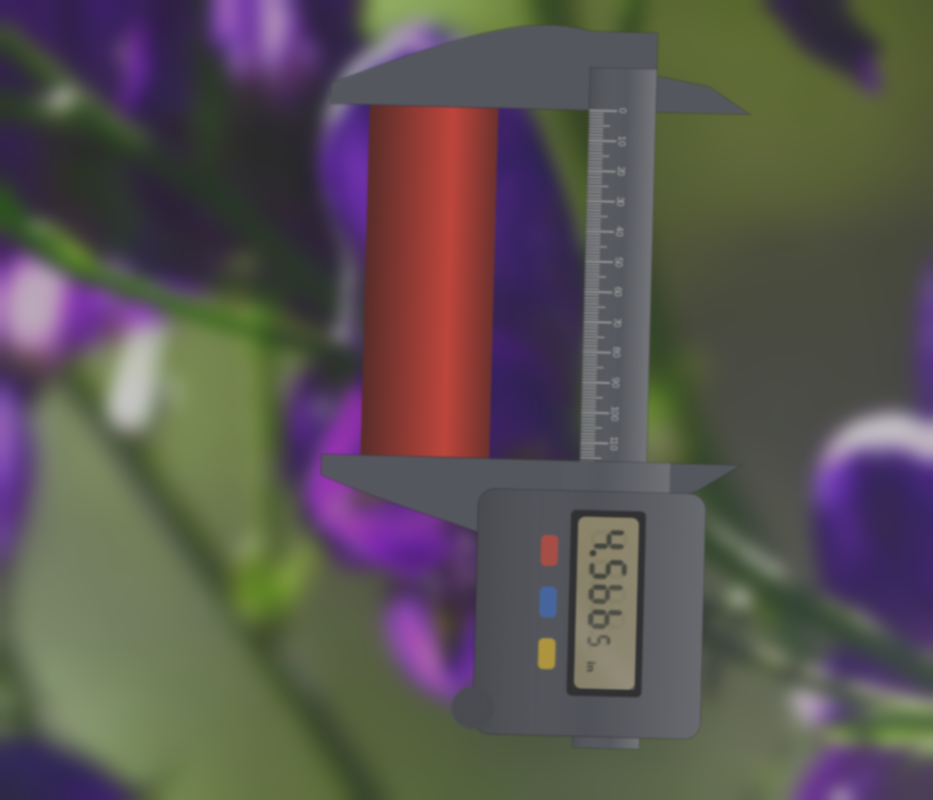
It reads in 4.5665
